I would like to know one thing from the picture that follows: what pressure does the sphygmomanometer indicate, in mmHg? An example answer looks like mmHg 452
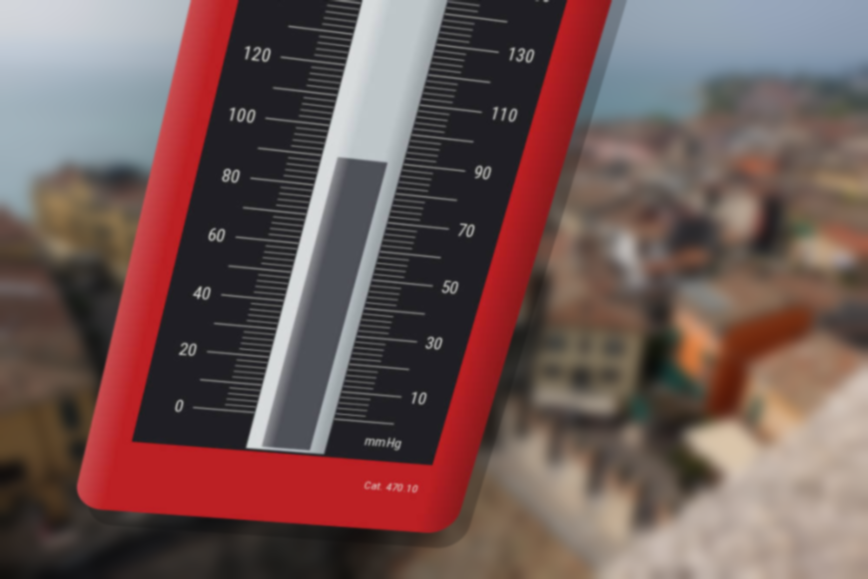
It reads mmHg 90
